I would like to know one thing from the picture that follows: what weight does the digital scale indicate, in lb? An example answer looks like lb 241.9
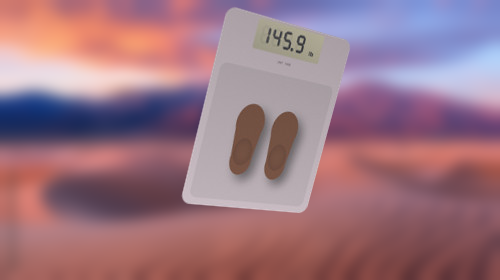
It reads lb 145.9
